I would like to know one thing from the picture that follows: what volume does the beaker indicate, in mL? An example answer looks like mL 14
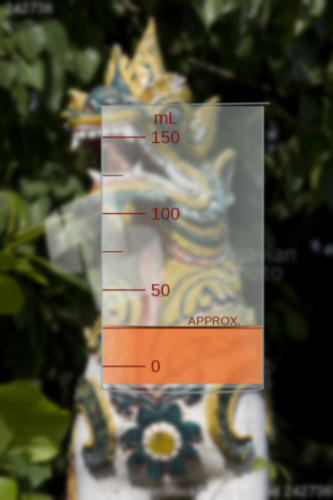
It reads mL 25
